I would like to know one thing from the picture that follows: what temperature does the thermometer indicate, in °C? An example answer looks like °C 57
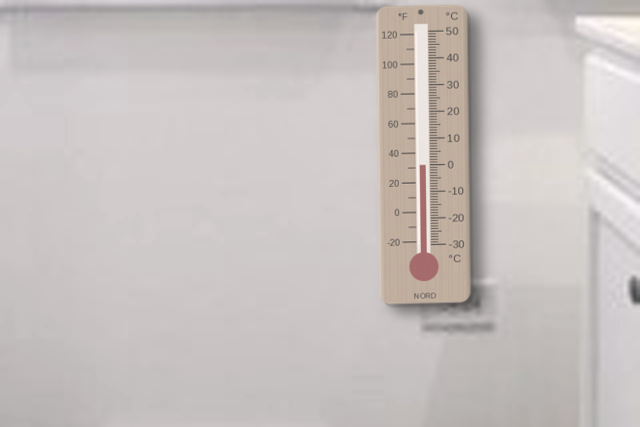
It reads °C 0
